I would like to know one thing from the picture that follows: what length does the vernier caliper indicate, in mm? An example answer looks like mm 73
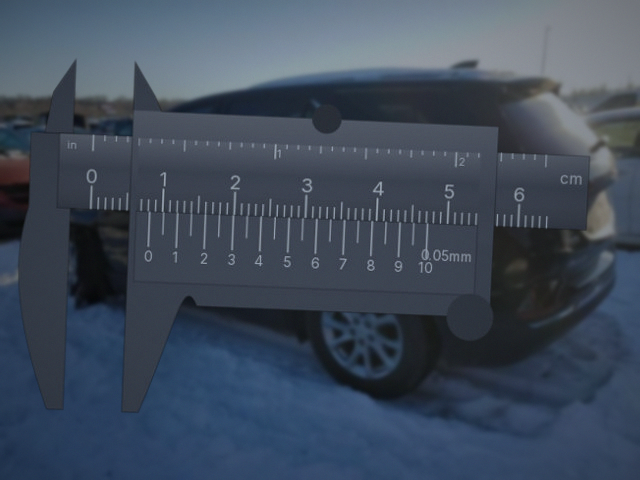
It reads mm 8.2
